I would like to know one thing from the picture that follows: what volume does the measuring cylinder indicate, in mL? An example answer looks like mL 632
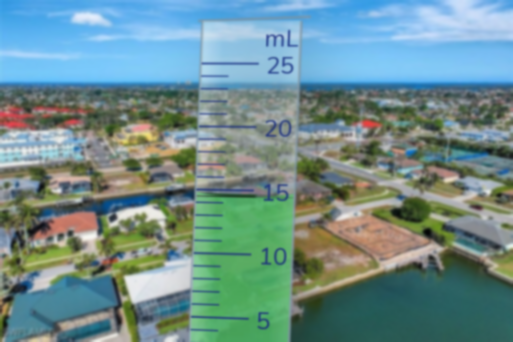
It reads mL 14.5
